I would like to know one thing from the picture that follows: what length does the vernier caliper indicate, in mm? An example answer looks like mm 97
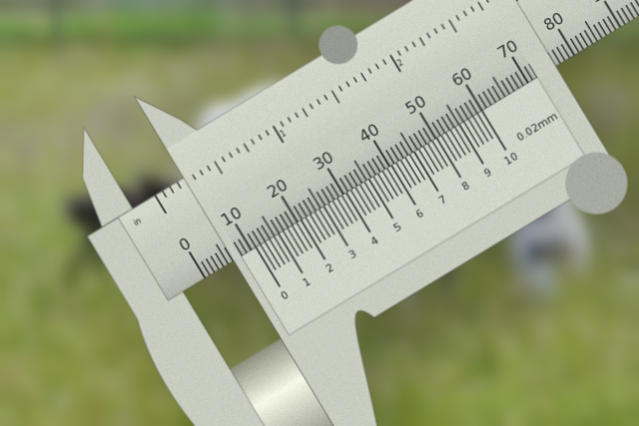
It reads mm 11.0
